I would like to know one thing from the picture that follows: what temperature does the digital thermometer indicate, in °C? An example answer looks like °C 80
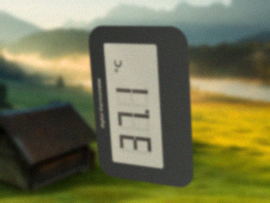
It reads °C 37.1
